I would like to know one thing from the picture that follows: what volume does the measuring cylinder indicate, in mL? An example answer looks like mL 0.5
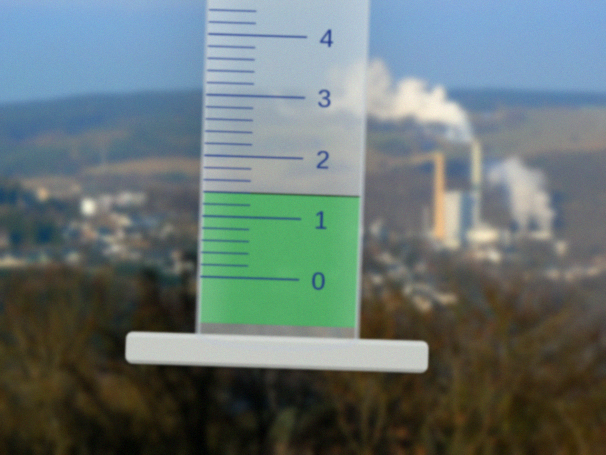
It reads mL 1.4
